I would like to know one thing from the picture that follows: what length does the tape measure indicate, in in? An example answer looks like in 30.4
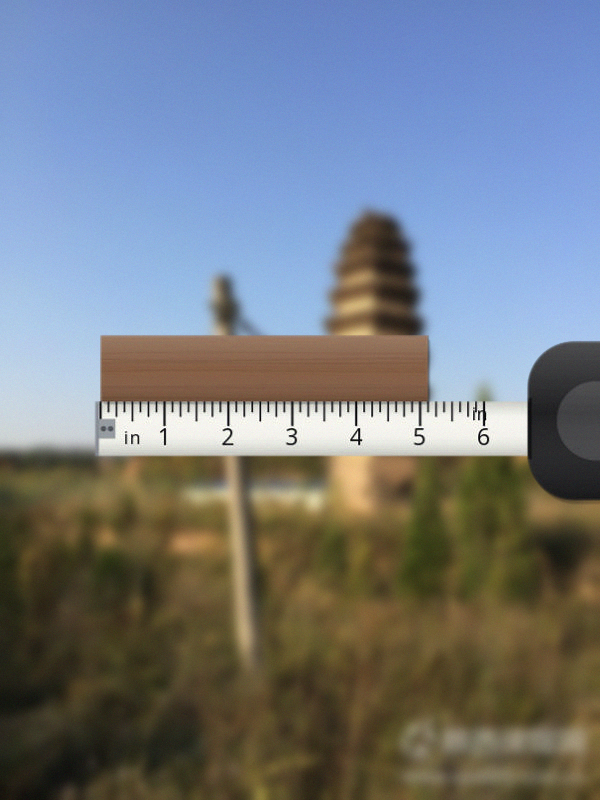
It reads in 5.125
